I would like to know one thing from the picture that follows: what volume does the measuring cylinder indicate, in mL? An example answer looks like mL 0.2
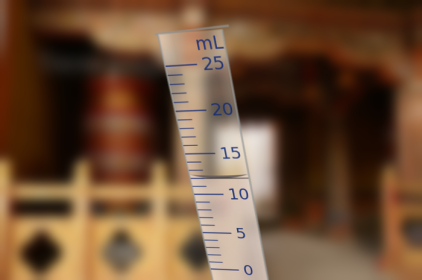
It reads mL 12
